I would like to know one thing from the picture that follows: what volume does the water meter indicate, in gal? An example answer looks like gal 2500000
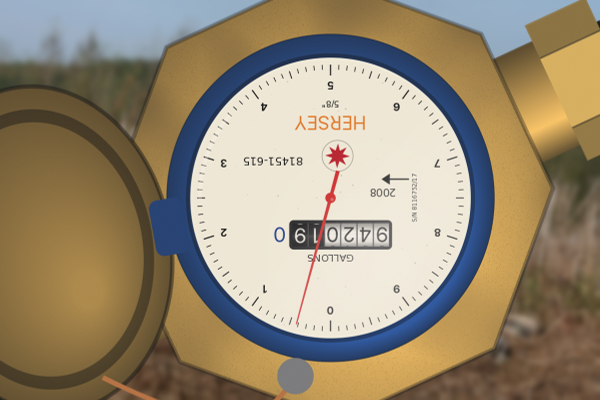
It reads gal 9420190.4
